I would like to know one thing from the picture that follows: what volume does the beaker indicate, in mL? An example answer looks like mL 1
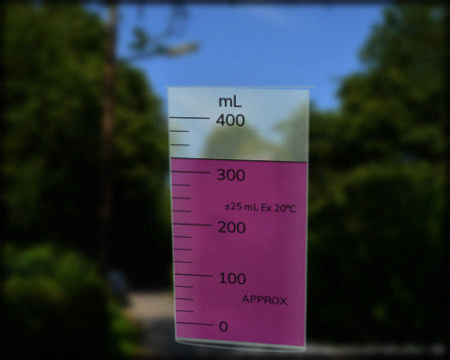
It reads mL 325
